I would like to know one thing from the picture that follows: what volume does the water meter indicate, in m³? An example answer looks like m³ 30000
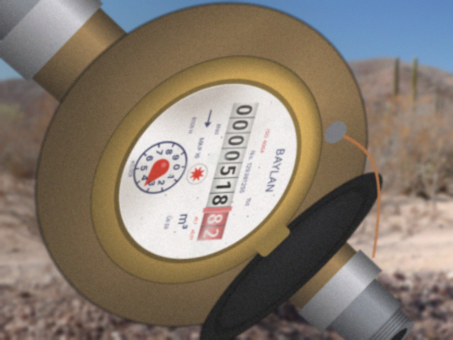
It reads m³ 518.823
